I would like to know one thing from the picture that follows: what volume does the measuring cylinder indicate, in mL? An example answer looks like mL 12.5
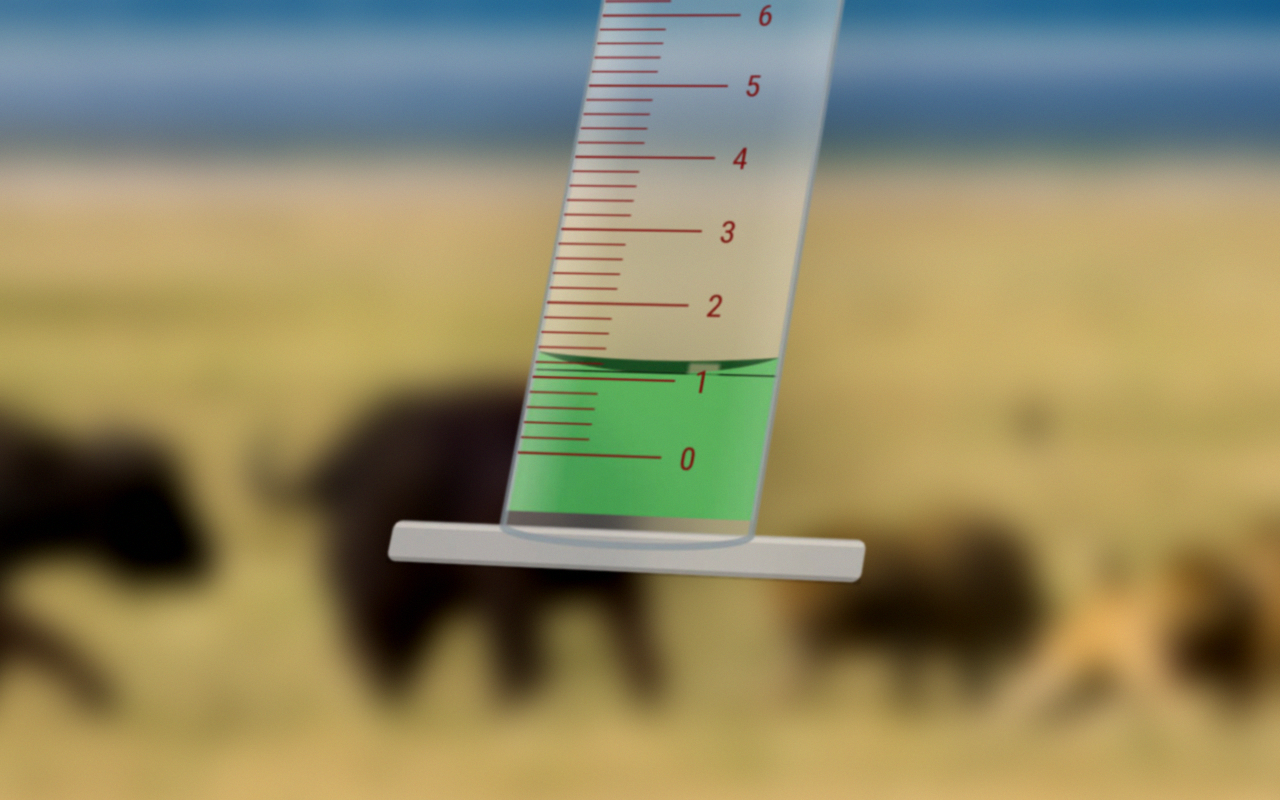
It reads mL 1.1
